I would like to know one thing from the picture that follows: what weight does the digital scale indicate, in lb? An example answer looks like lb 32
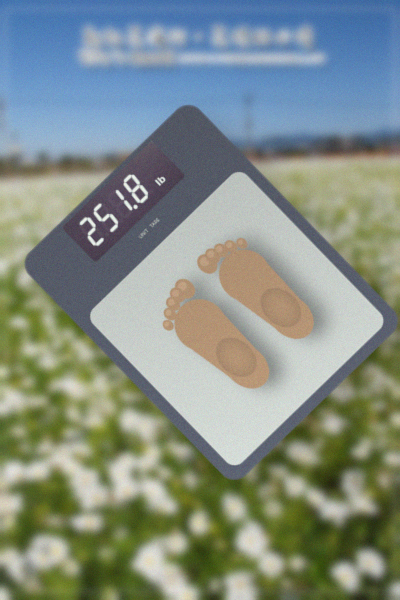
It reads lb 251.8
